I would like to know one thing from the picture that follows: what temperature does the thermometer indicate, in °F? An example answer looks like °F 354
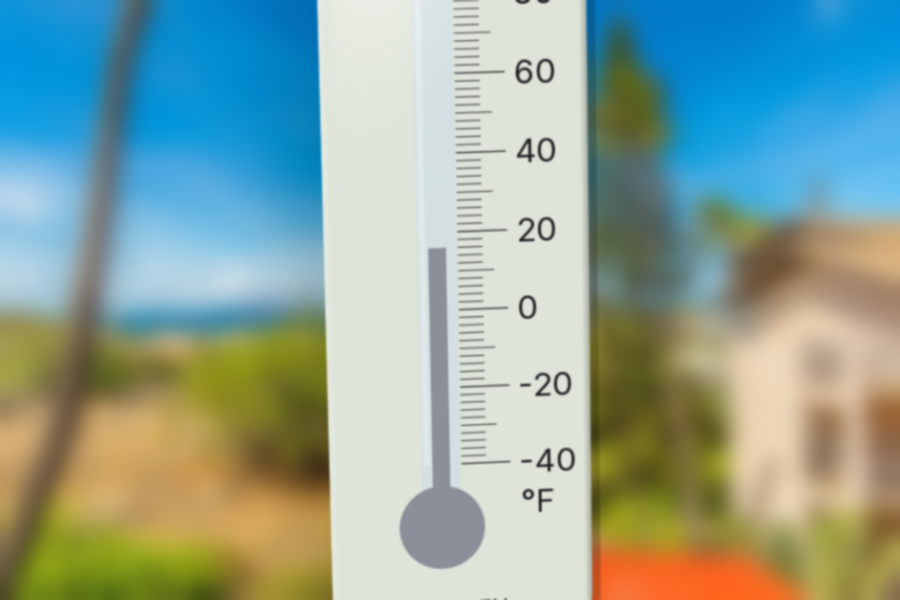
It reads °F 16
